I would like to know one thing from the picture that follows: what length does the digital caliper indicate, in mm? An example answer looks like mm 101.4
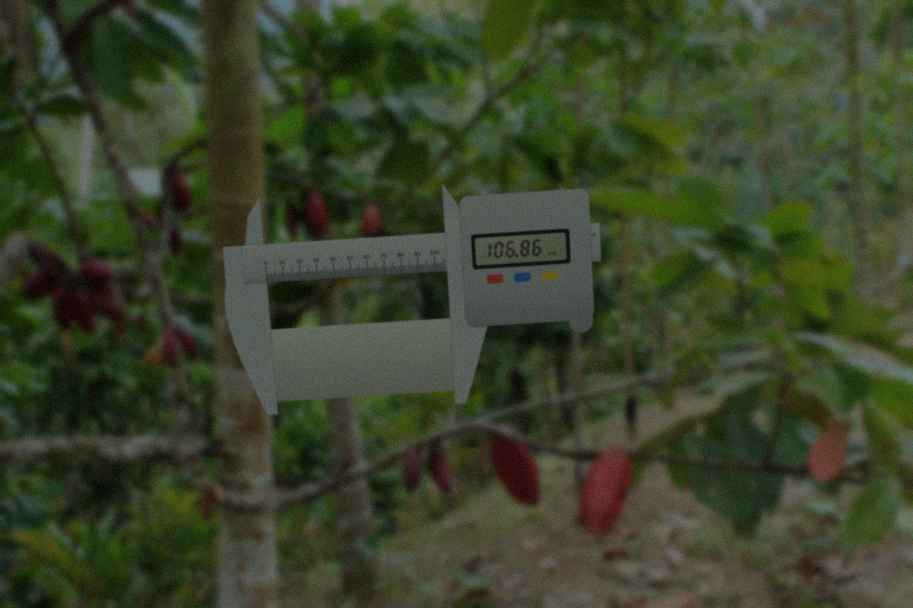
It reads mm 106.86
